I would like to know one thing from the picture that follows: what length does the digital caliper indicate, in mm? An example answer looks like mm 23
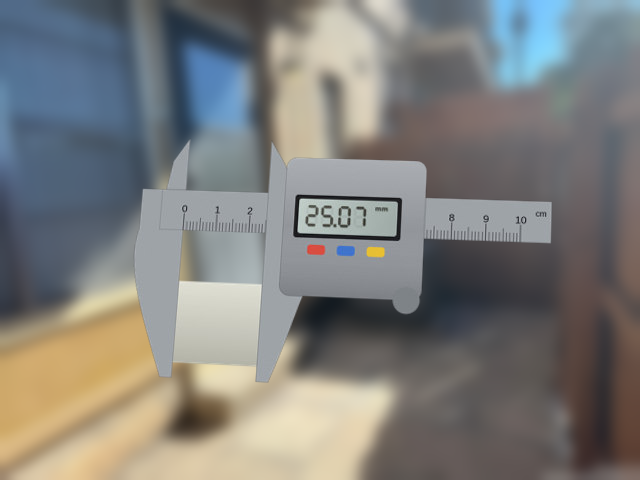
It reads mm 25.07
